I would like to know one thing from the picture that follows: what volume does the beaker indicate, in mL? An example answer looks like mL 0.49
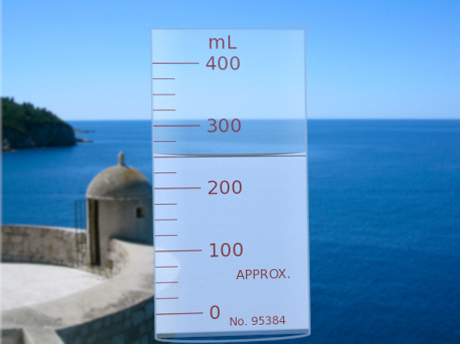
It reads mL 250
